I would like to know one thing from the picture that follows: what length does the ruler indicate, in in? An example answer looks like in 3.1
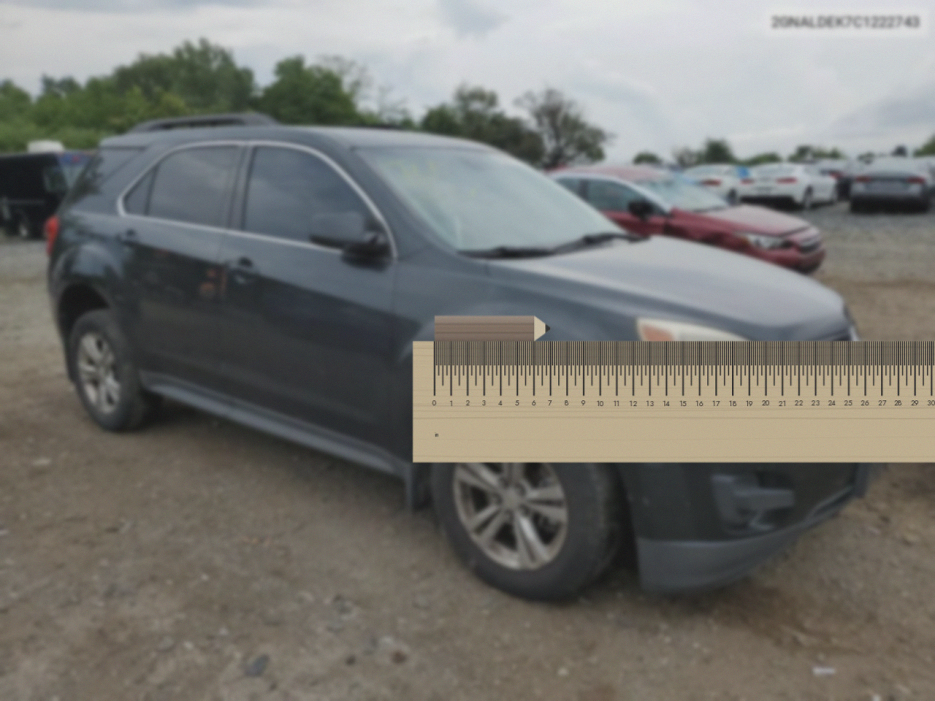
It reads in 7
